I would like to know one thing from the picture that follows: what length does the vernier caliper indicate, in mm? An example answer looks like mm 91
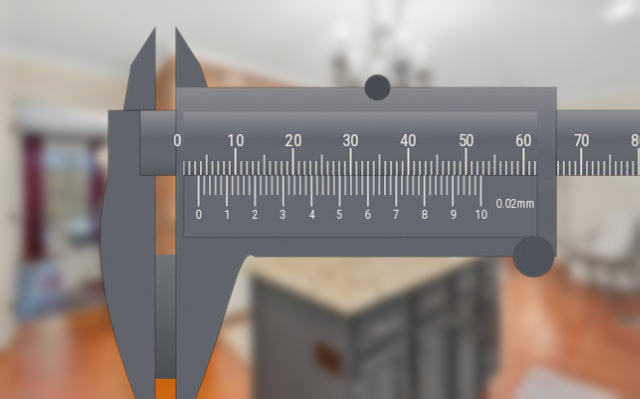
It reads mm 3.6
